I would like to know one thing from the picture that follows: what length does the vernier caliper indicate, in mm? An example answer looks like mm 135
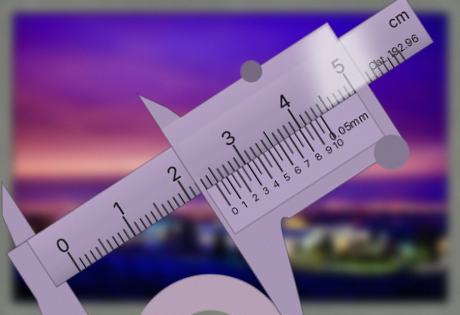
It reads mm 24.6
